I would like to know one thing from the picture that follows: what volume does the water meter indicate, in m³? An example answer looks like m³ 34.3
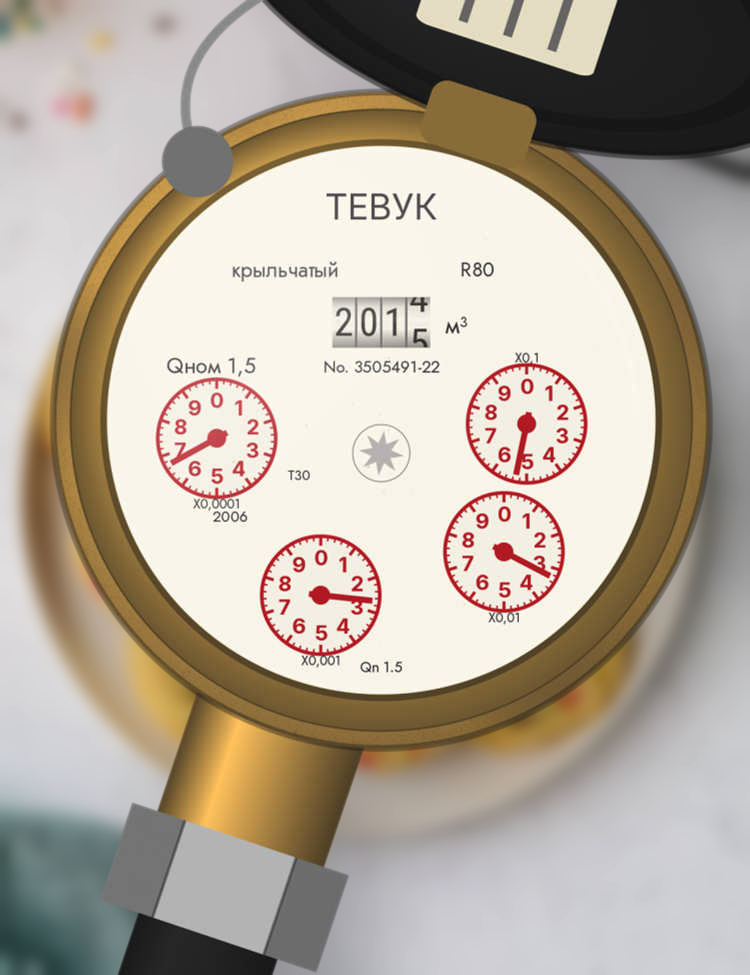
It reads m³ 2014.5326
